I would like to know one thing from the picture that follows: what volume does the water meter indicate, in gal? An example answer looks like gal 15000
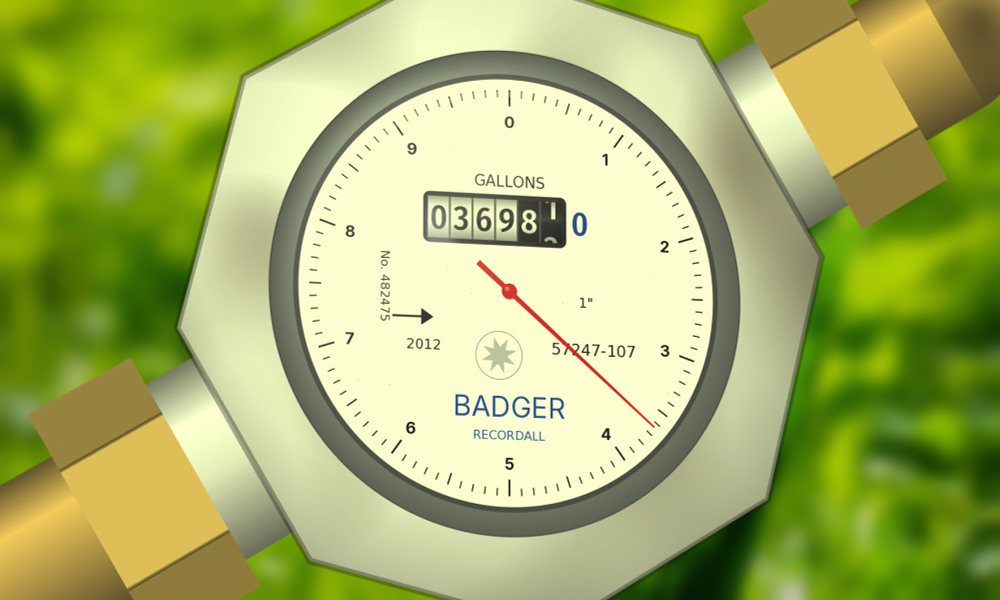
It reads gal 369813.6
